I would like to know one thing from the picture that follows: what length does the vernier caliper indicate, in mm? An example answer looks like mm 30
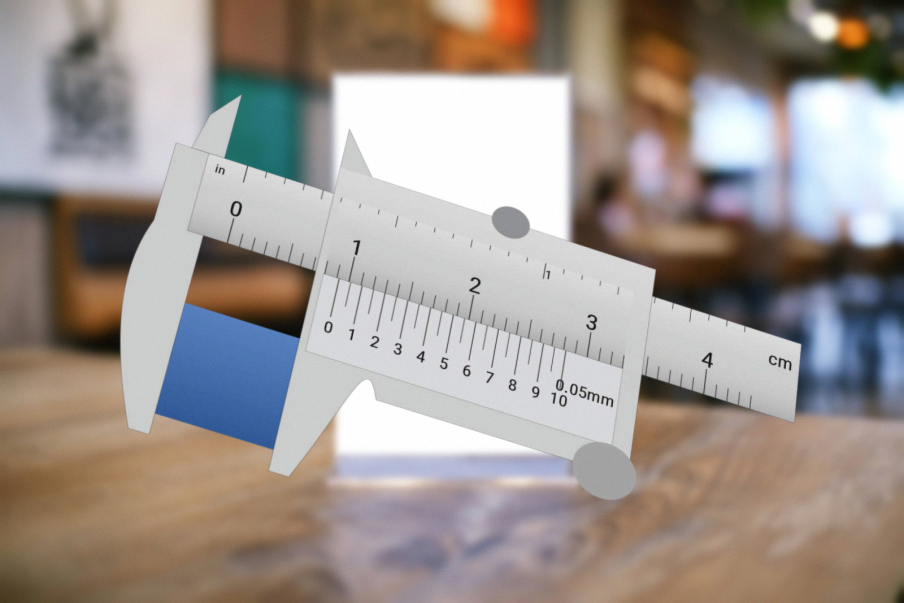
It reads mm 9.2
